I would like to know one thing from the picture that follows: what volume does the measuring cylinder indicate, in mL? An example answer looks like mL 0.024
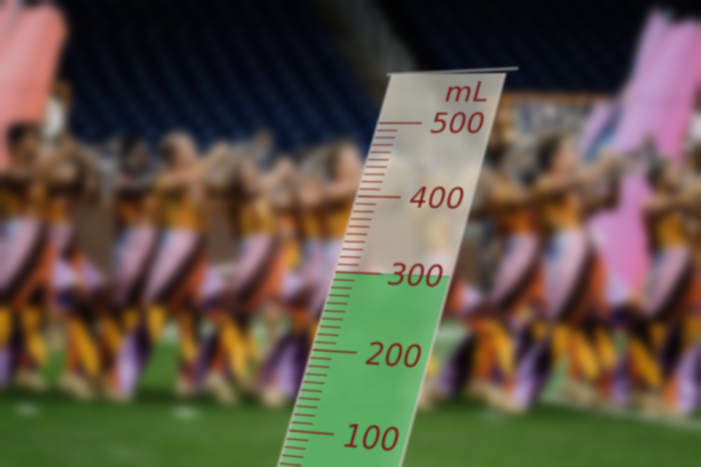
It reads mL 300
